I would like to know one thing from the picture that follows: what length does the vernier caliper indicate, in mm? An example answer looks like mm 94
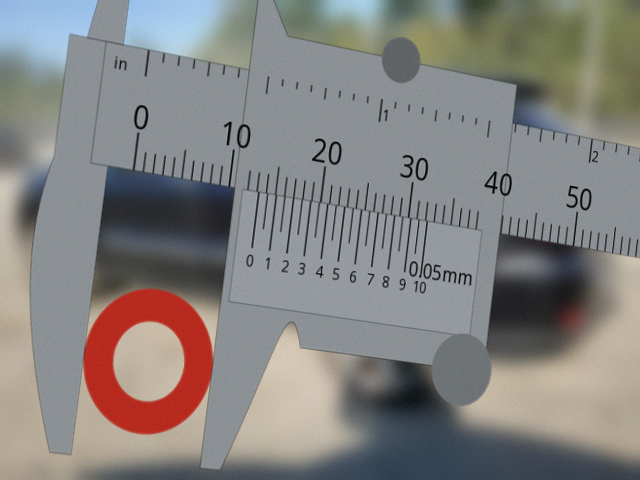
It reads mm 13.2
